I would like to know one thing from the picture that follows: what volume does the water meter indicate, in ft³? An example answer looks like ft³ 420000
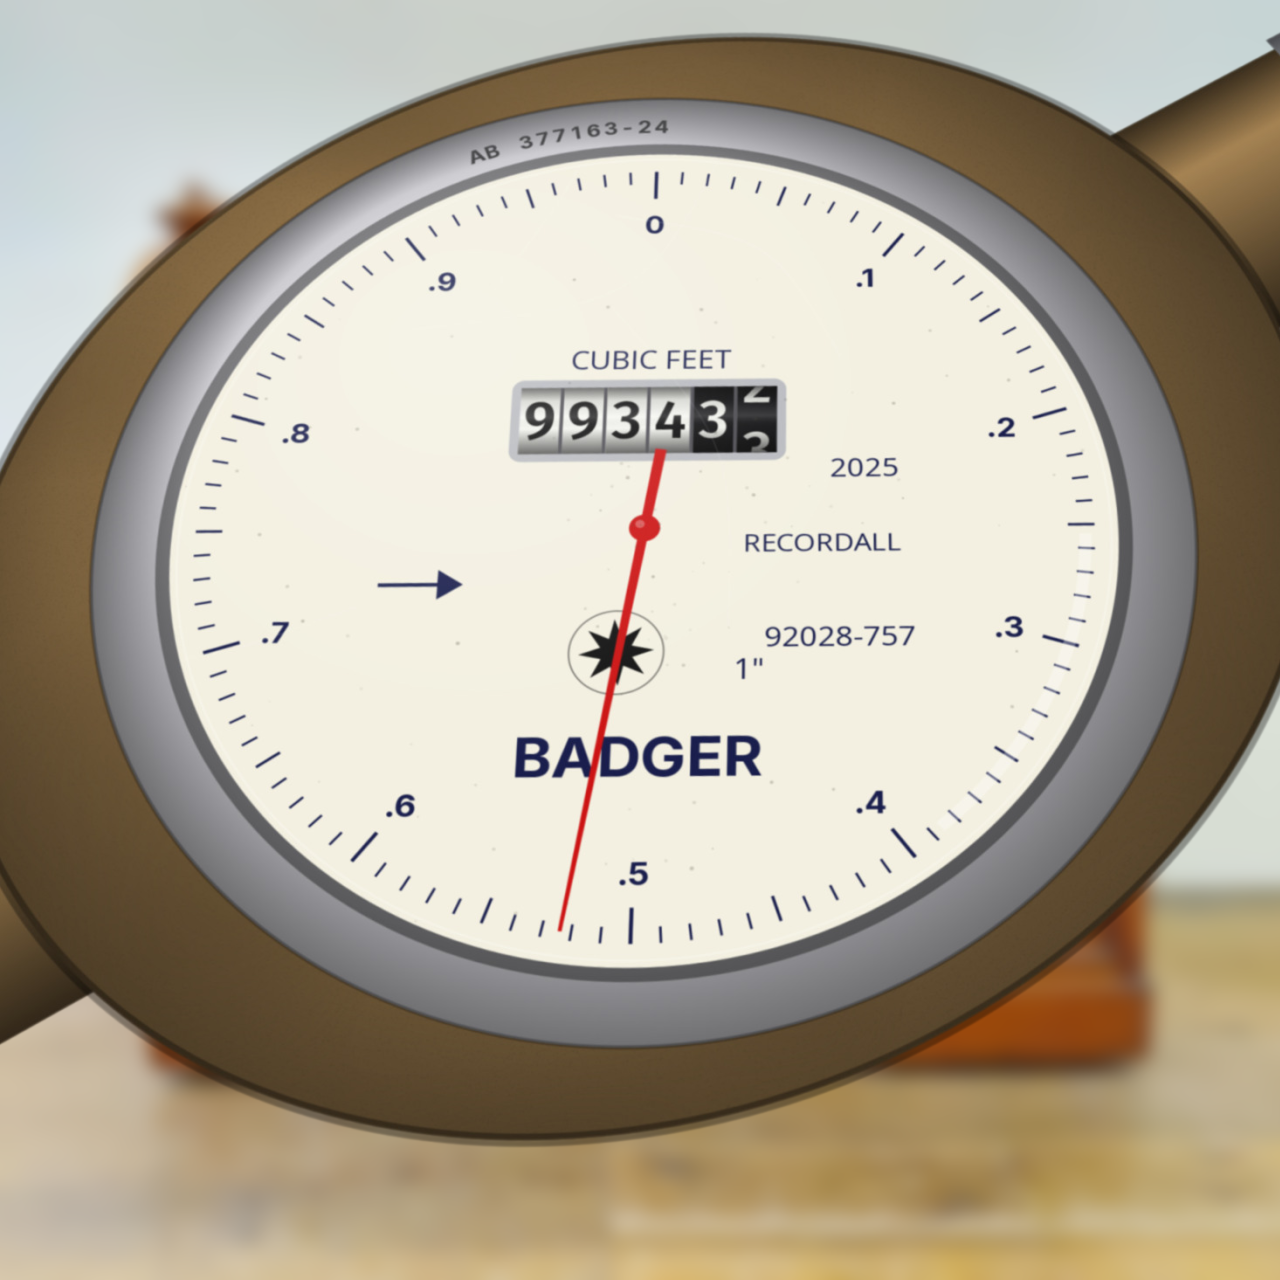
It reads ft³ 993432.52
